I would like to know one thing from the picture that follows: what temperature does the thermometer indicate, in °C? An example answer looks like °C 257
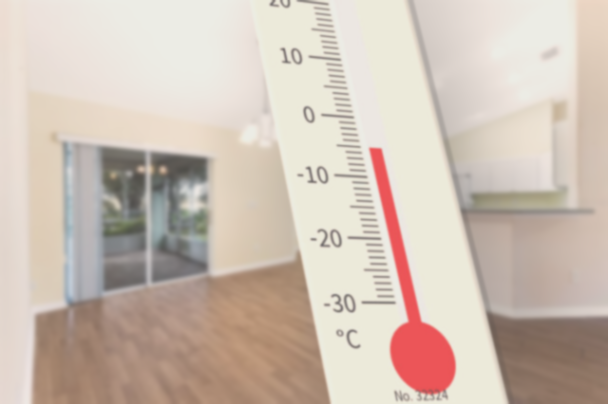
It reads °C -5
